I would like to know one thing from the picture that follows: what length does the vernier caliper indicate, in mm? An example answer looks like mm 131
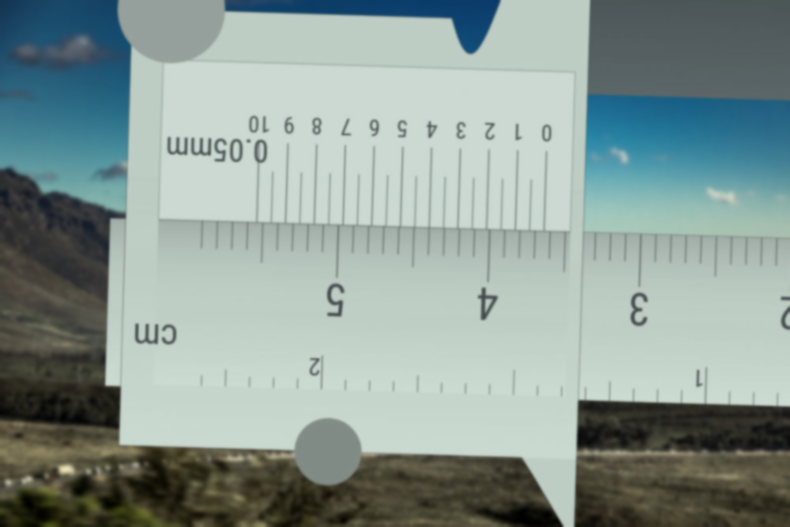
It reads mm 36.4
